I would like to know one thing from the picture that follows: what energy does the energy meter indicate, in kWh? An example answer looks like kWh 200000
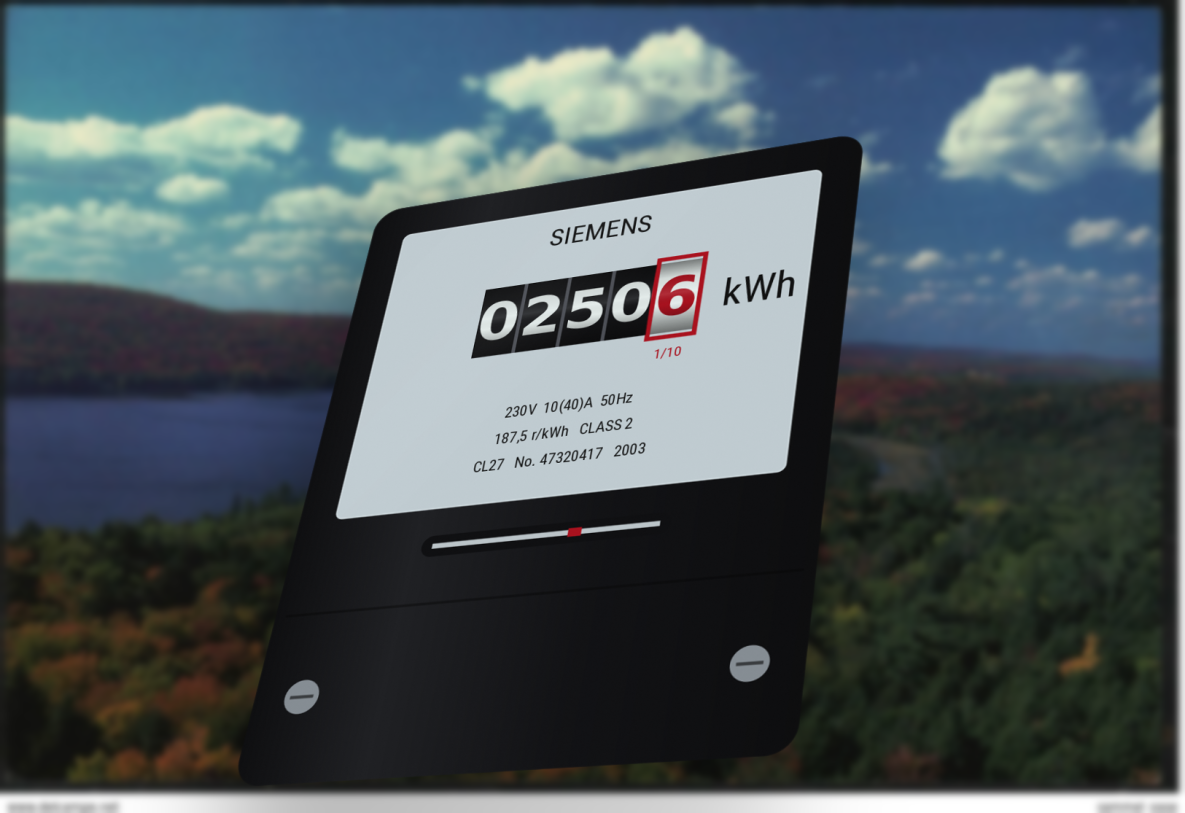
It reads kWh 250.6
